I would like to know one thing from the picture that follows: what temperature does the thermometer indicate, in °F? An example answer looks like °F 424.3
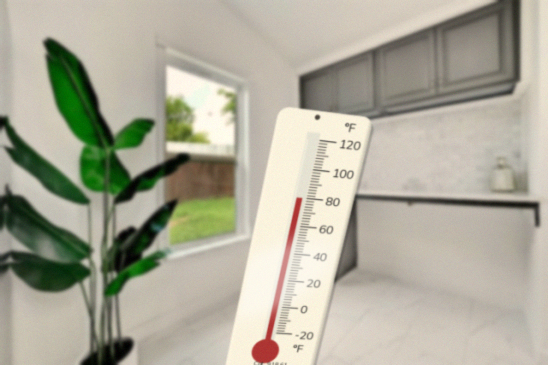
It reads °F 80
